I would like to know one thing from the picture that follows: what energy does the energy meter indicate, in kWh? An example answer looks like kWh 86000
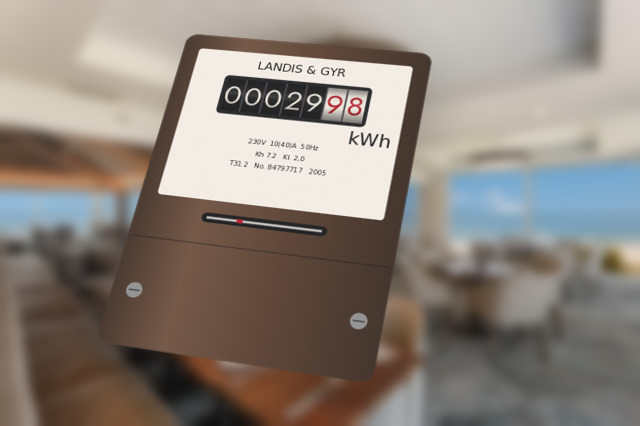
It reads kWh 29.98
